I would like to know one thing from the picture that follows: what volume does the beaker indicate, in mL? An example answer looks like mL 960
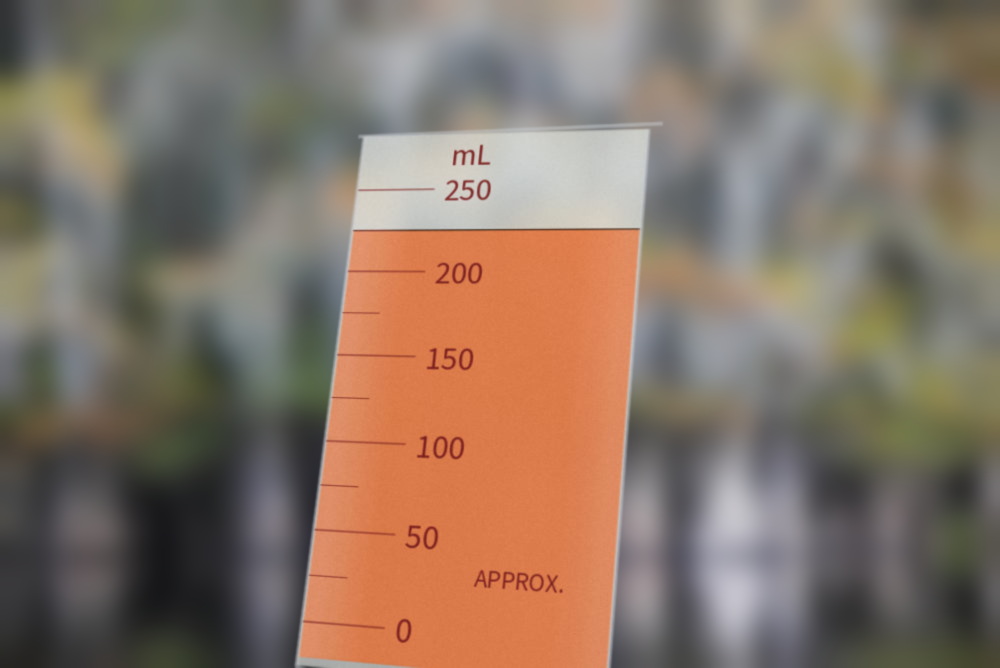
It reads mL 225
